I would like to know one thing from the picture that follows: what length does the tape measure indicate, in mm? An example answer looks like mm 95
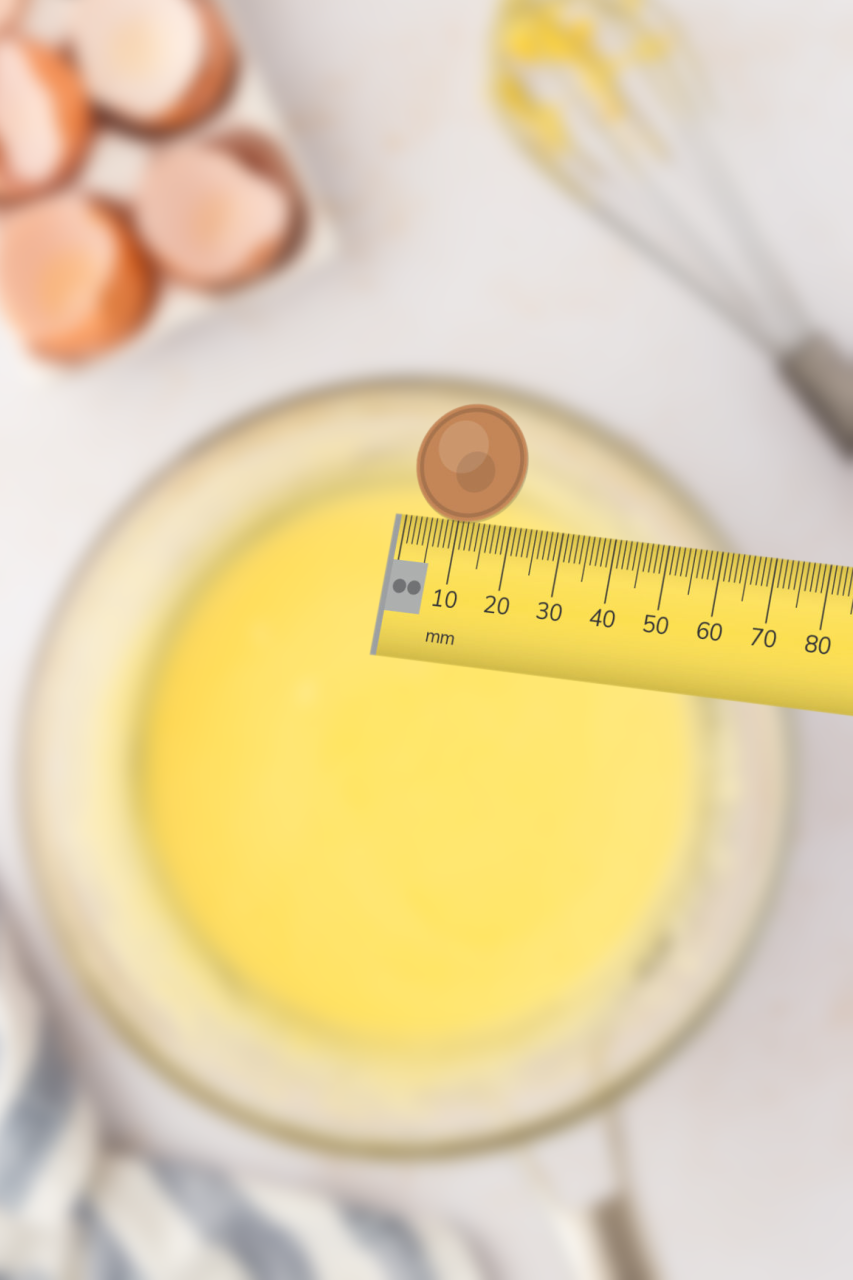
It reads mm 21
